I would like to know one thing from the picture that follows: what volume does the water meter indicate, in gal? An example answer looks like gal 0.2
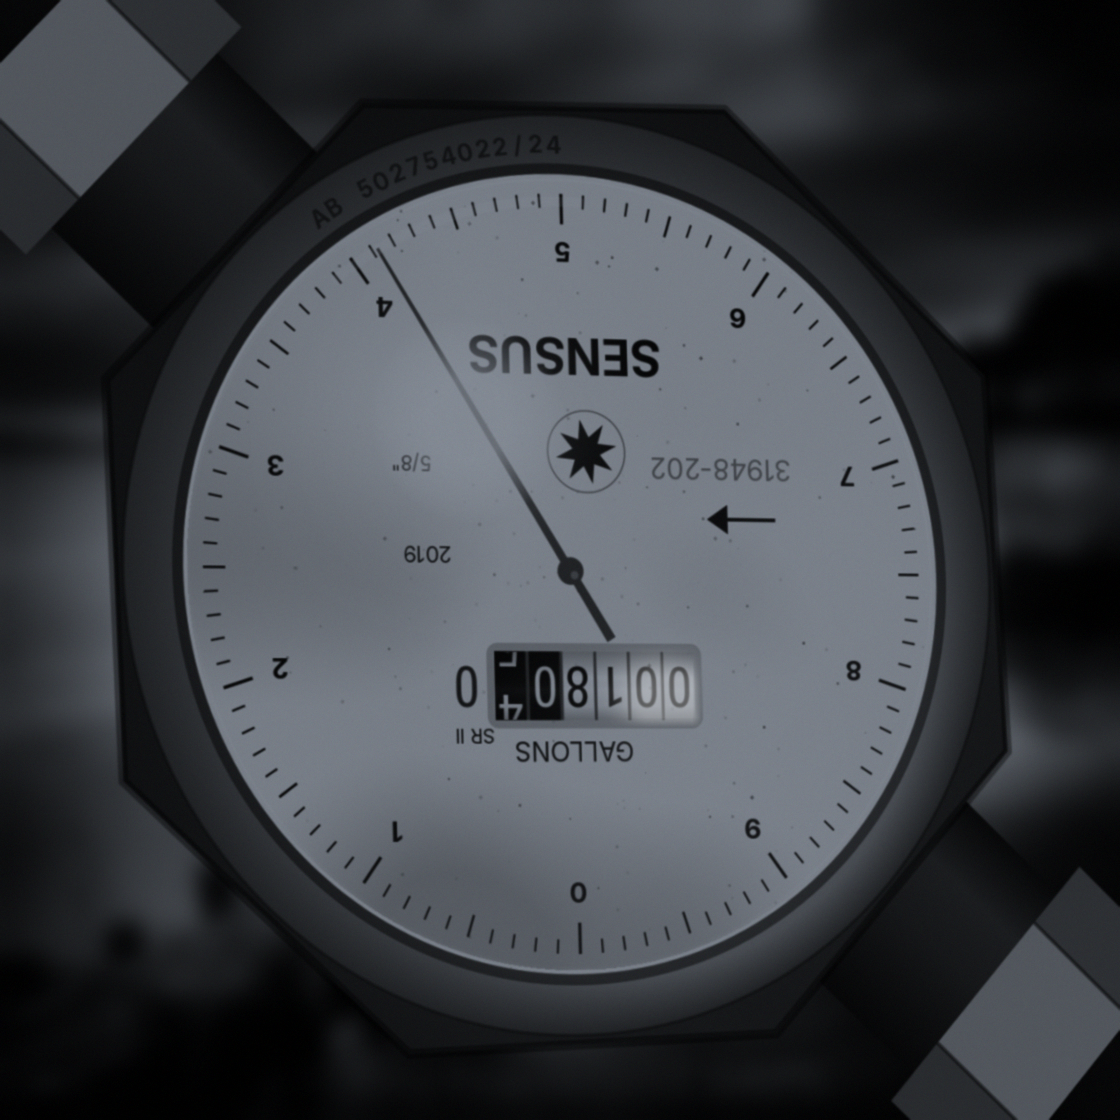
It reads gal 18044.1
